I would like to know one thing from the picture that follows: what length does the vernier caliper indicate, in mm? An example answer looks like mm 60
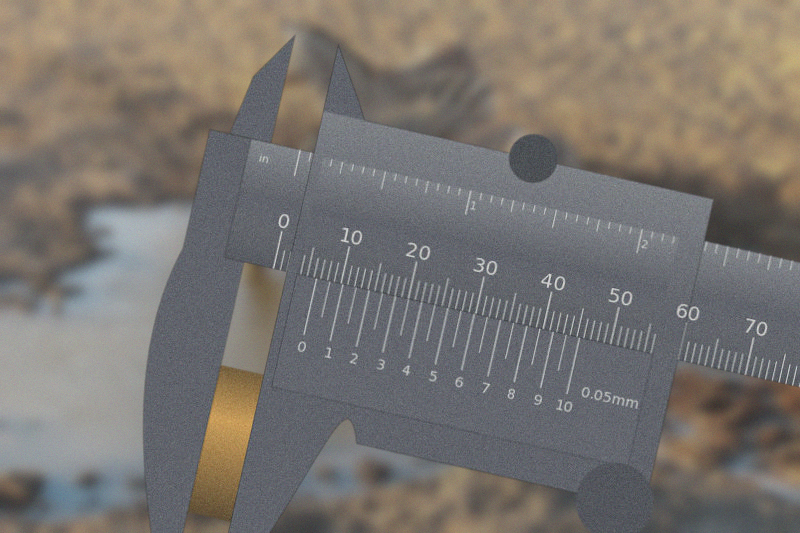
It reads mm 6.4
